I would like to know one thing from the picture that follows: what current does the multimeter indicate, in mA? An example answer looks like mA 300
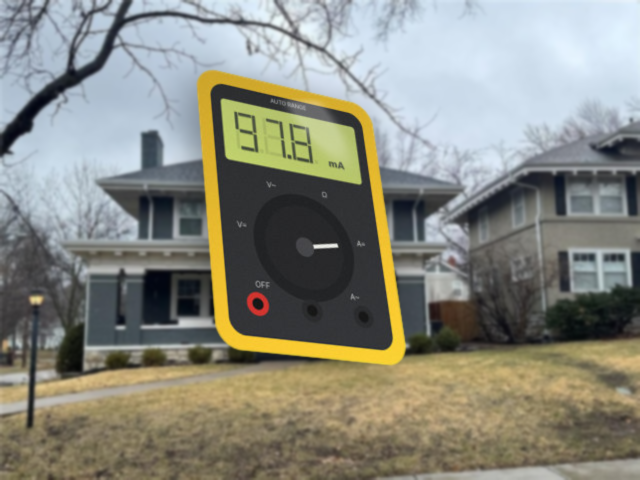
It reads mA 97.8
